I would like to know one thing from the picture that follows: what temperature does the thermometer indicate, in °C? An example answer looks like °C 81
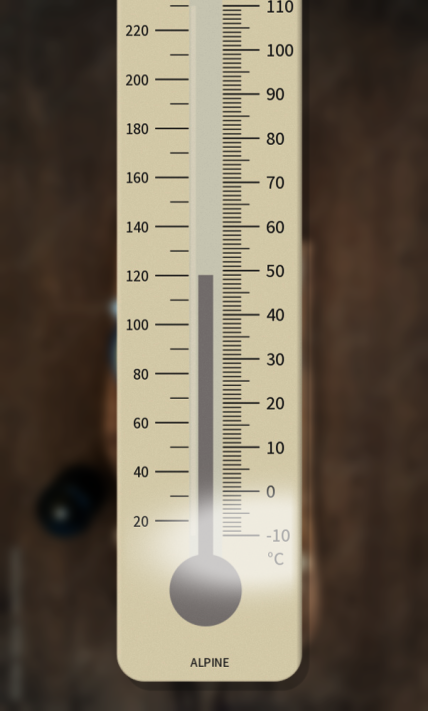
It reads °C 49
